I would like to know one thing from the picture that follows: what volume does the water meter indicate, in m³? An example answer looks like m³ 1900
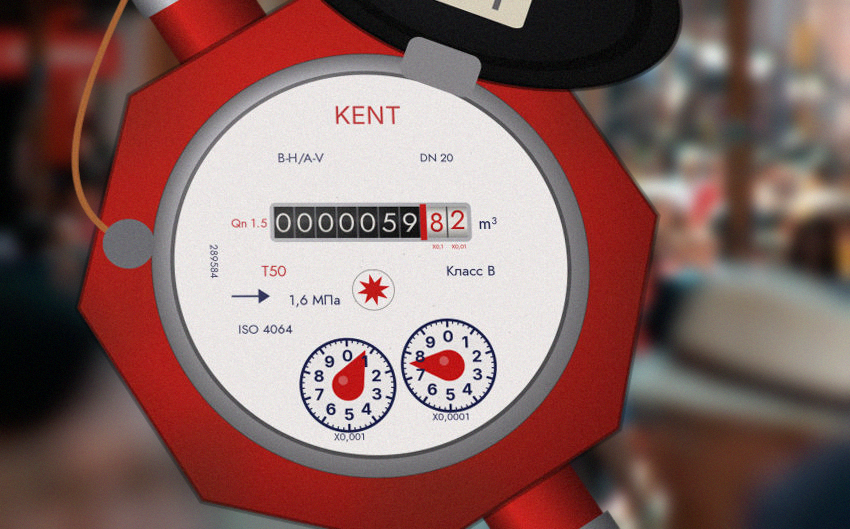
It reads m³ 59.8207
